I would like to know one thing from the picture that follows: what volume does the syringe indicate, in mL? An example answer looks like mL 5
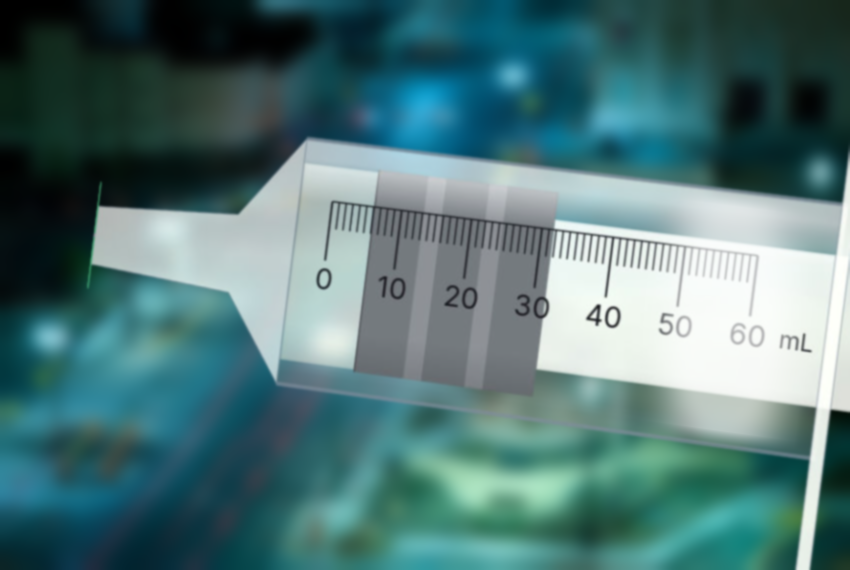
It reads mL 6
